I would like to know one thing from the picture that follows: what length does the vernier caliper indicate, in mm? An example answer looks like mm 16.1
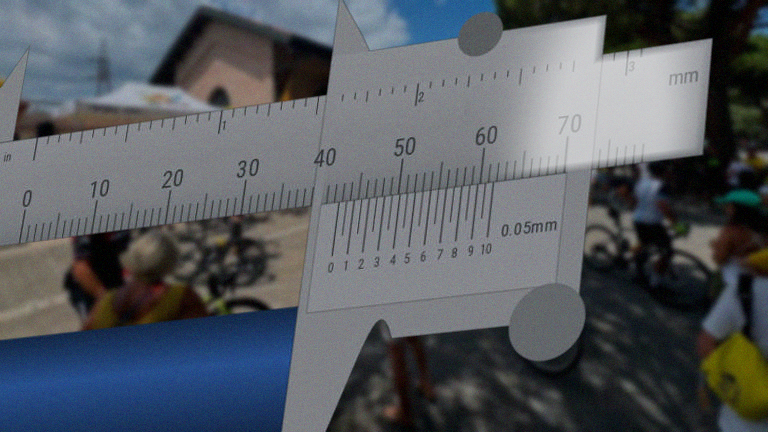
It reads mm 42.6
